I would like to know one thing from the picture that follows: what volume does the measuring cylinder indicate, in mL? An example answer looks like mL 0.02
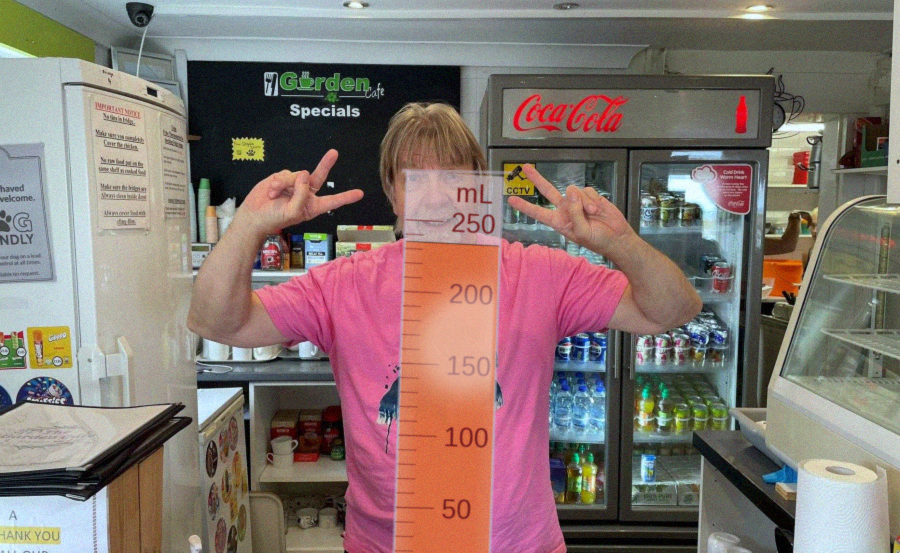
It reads mL 235
